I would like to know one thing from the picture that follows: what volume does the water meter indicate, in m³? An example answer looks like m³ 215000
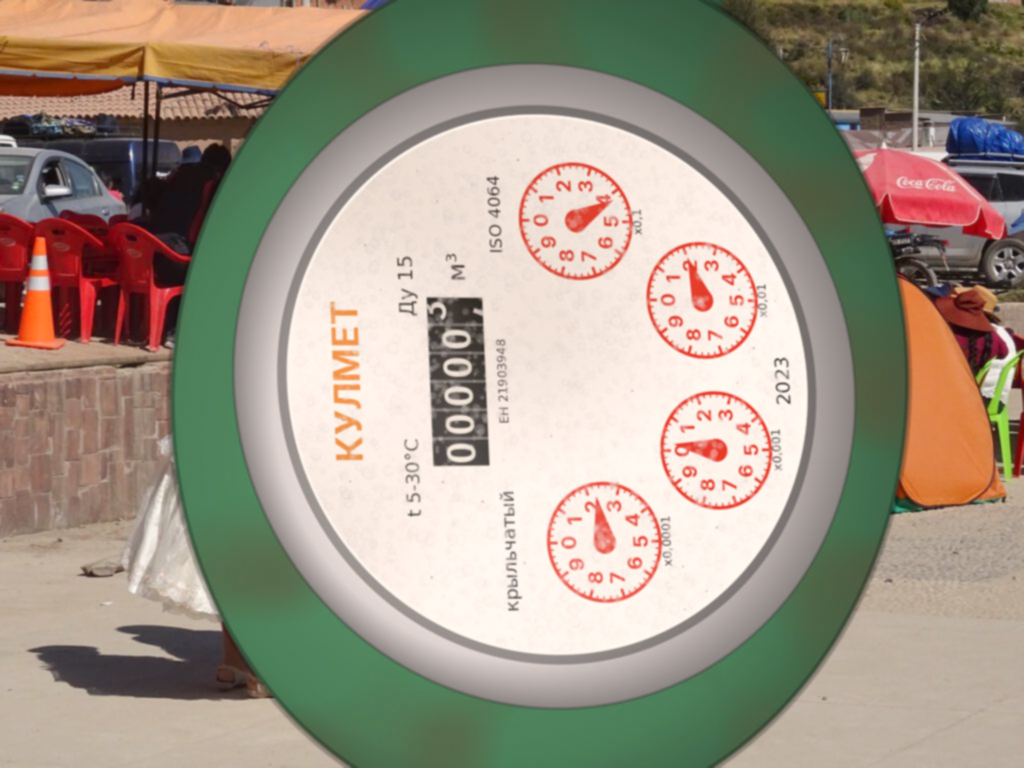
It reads m³ 3.4202
